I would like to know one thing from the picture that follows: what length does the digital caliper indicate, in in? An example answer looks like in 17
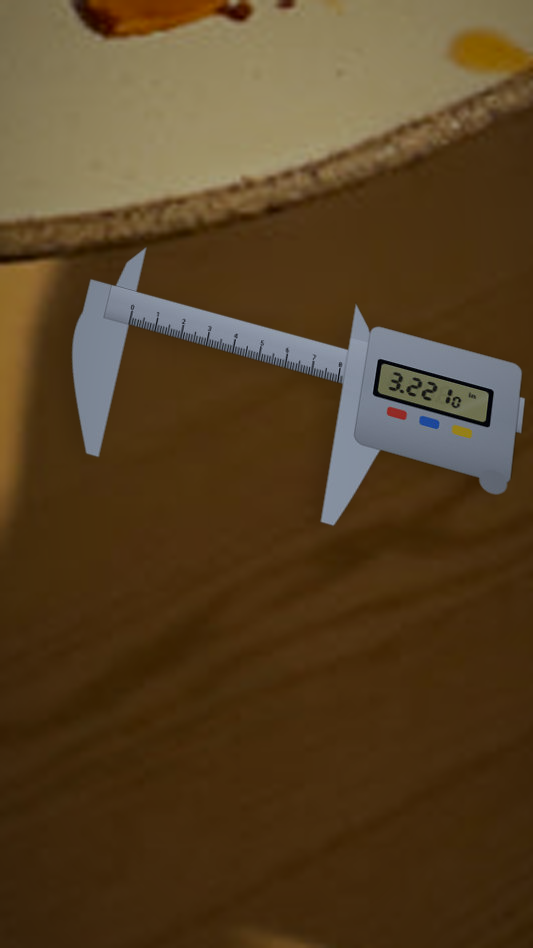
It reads in 3.2210
